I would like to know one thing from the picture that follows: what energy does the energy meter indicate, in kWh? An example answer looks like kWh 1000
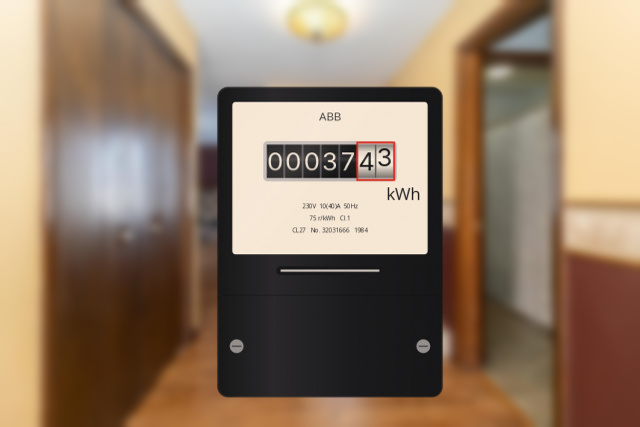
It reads kWh 37.43
